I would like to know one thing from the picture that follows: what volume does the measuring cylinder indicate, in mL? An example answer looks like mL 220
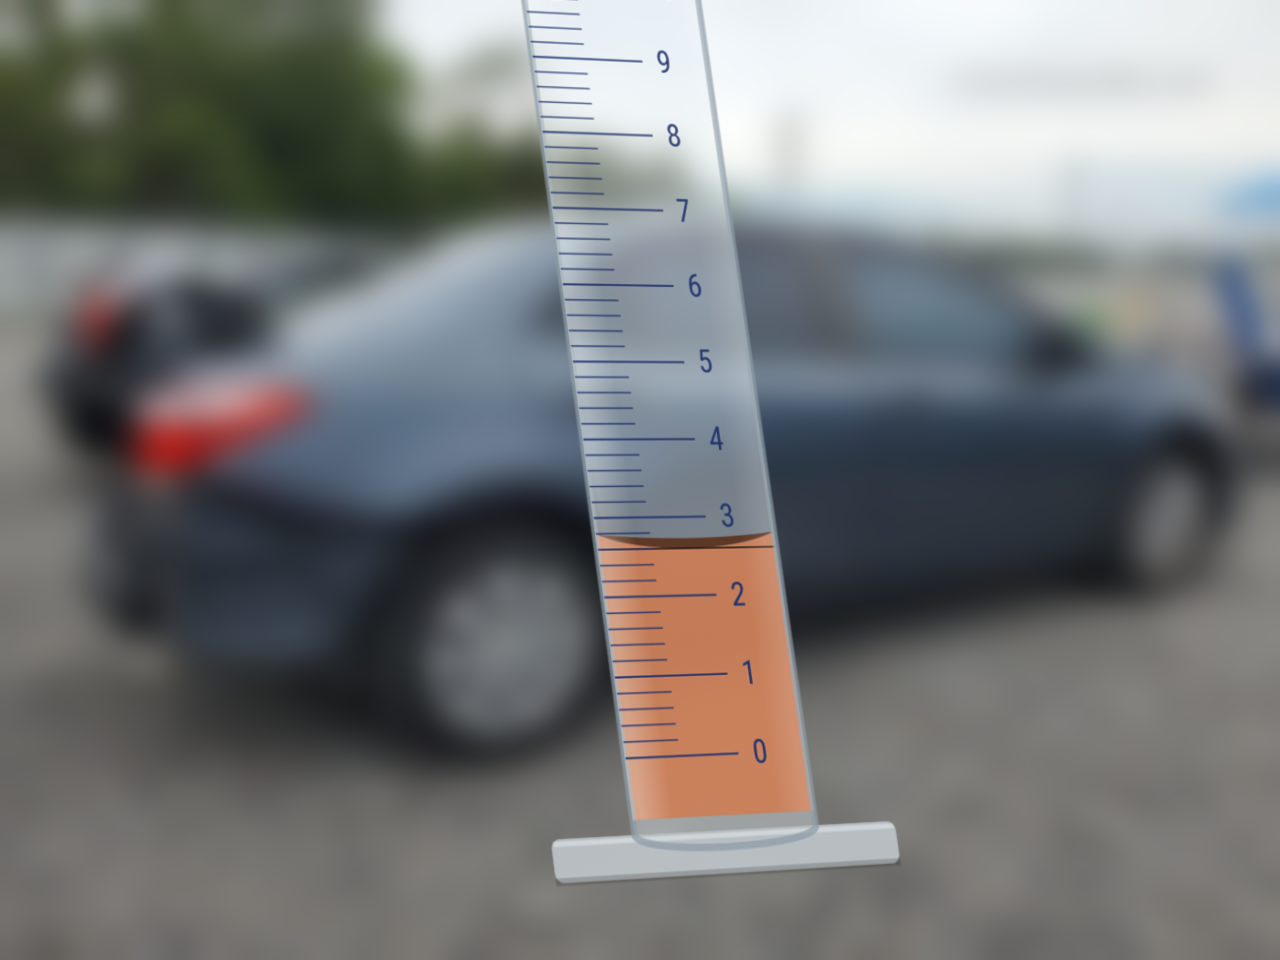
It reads mL 2.6
